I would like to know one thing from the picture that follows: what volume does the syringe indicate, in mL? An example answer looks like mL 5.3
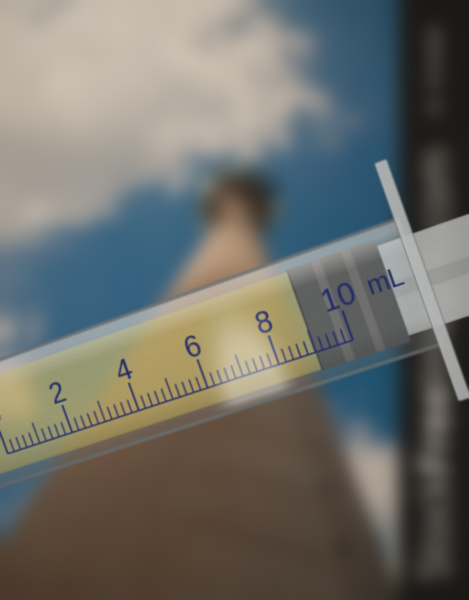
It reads mL 9
